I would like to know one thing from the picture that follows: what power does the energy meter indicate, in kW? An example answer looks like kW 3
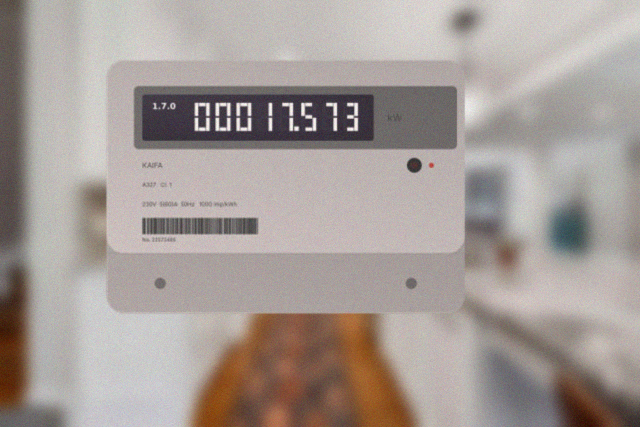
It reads kW 17.573
